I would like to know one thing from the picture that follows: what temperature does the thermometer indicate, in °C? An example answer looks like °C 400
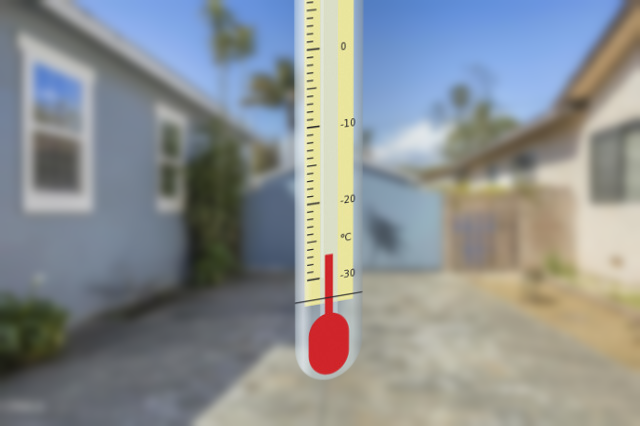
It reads °C -27
